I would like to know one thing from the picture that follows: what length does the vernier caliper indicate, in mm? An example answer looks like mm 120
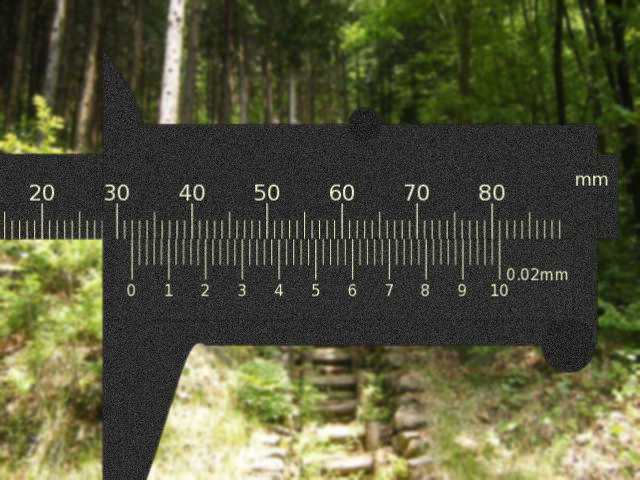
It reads mm 32.0
